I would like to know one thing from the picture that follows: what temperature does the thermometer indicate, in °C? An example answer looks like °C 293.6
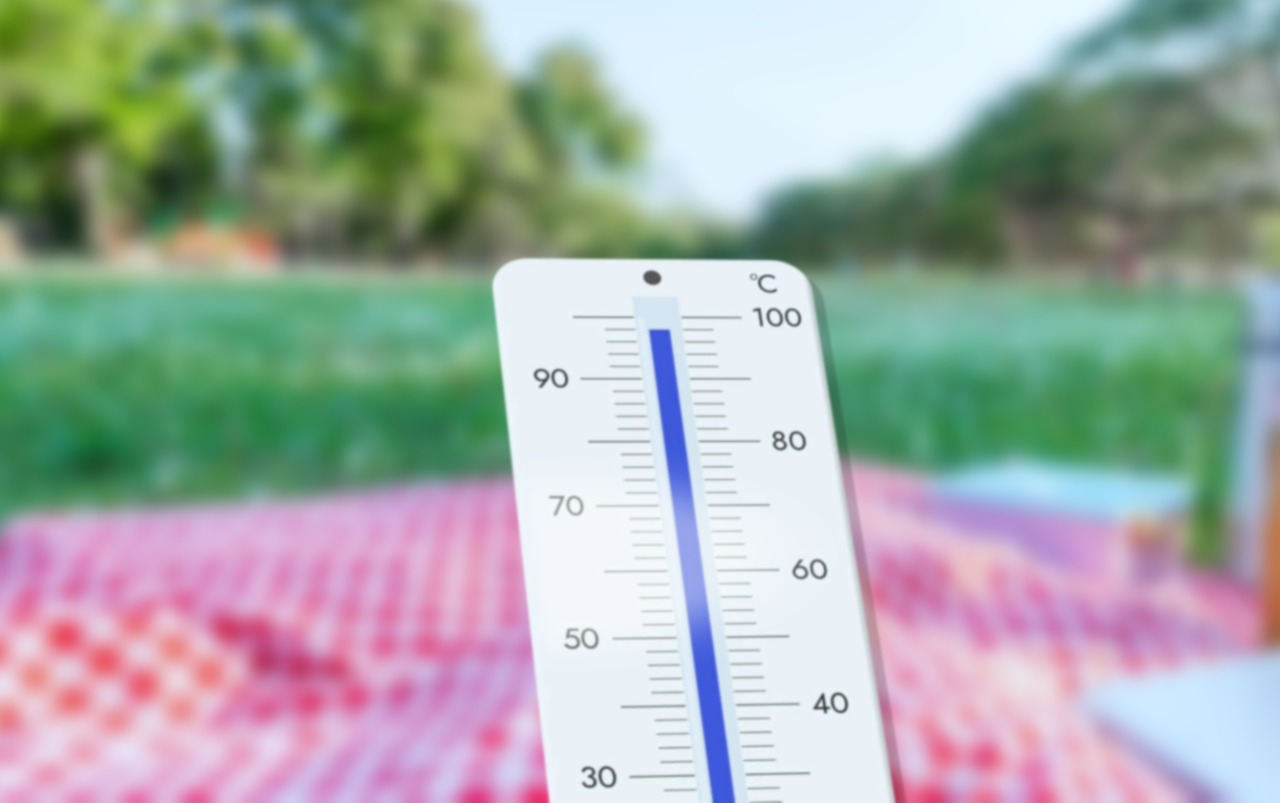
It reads °C 98
